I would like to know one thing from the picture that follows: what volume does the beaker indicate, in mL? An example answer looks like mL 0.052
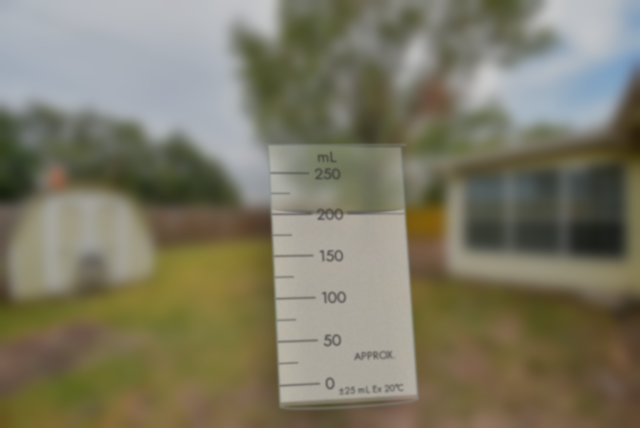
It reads mL 200
